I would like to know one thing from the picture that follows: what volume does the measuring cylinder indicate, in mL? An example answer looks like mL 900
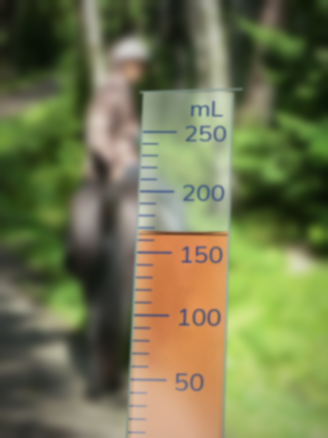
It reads mL 165
